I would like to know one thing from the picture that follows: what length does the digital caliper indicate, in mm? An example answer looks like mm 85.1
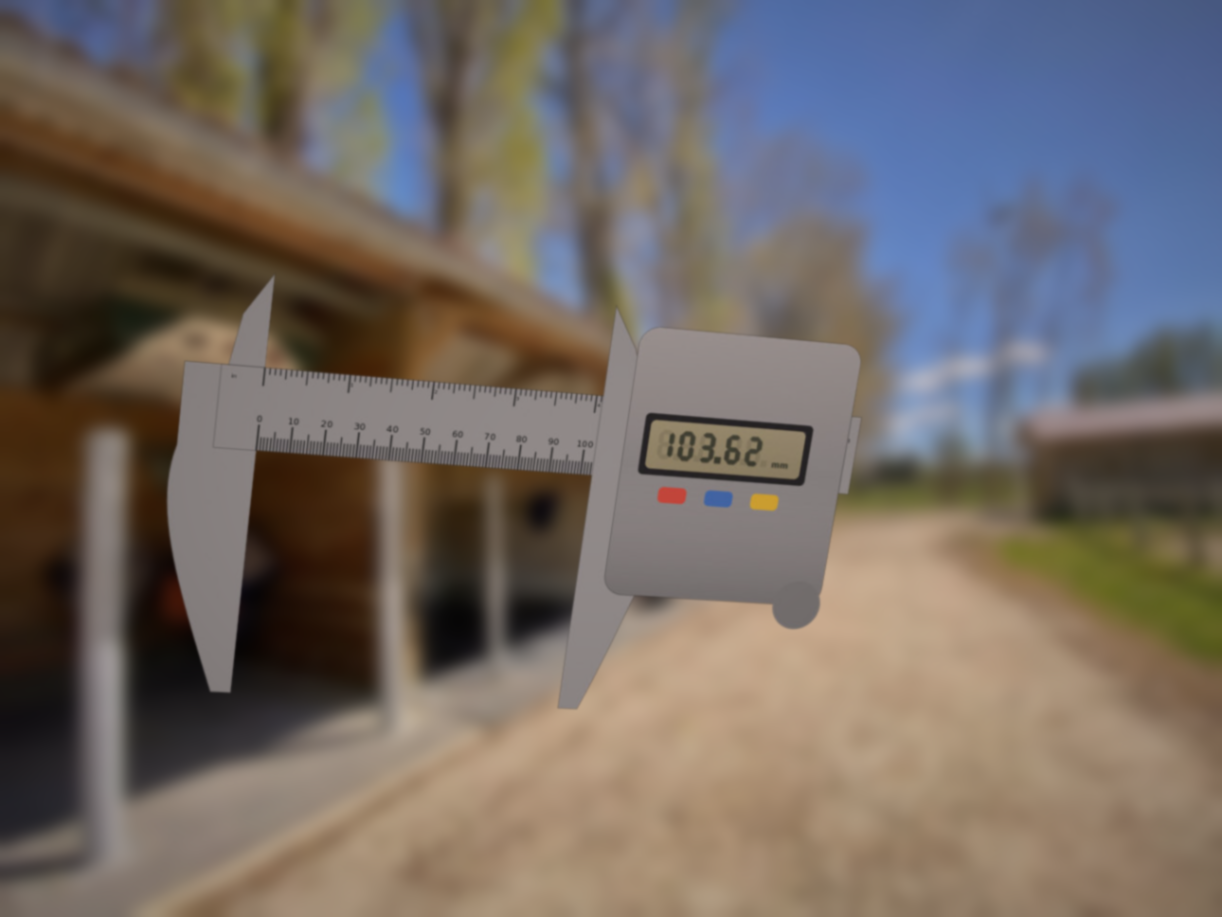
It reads mm 103.62
